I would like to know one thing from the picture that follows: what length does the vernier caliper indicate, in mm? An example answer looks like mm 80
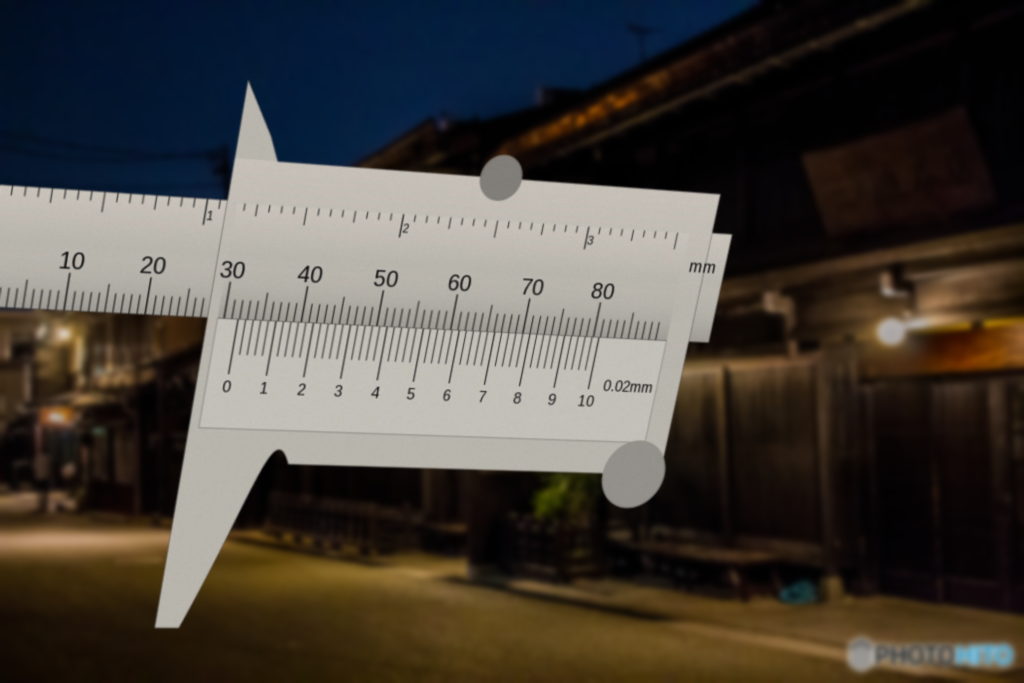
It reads mm 31.8
